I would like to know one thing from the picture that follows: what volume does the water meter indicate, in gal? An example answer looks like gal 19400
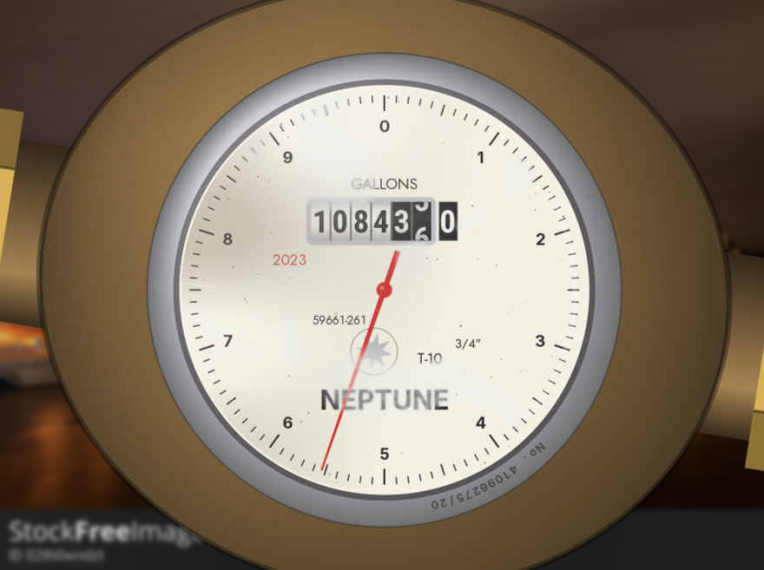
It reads gal 1084355.5
